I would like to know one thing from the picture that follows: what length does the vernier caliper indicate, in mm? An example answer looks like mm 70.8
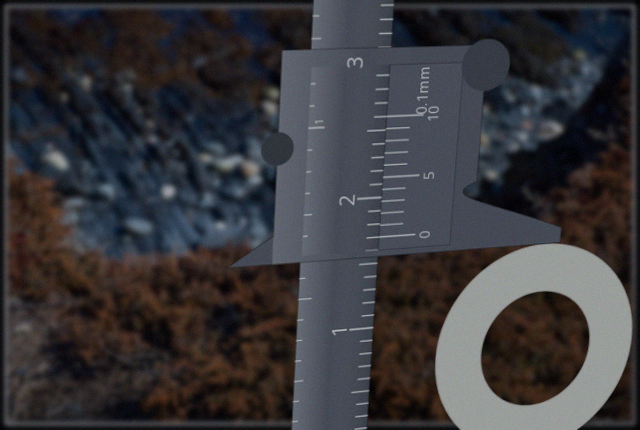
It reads mm 17.0
